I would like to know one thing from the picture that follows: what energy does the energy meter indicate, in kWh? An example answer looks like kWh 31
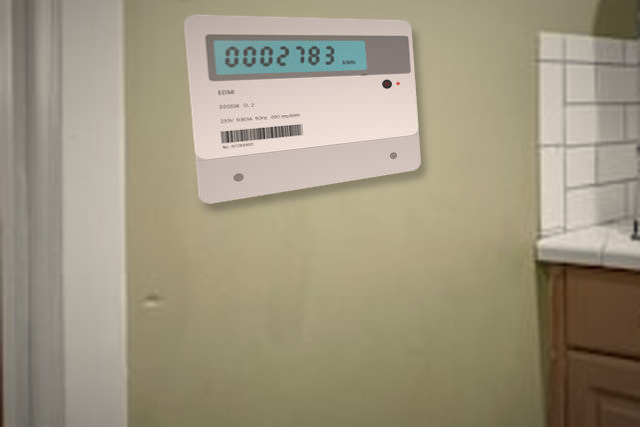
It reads kWh 2783
